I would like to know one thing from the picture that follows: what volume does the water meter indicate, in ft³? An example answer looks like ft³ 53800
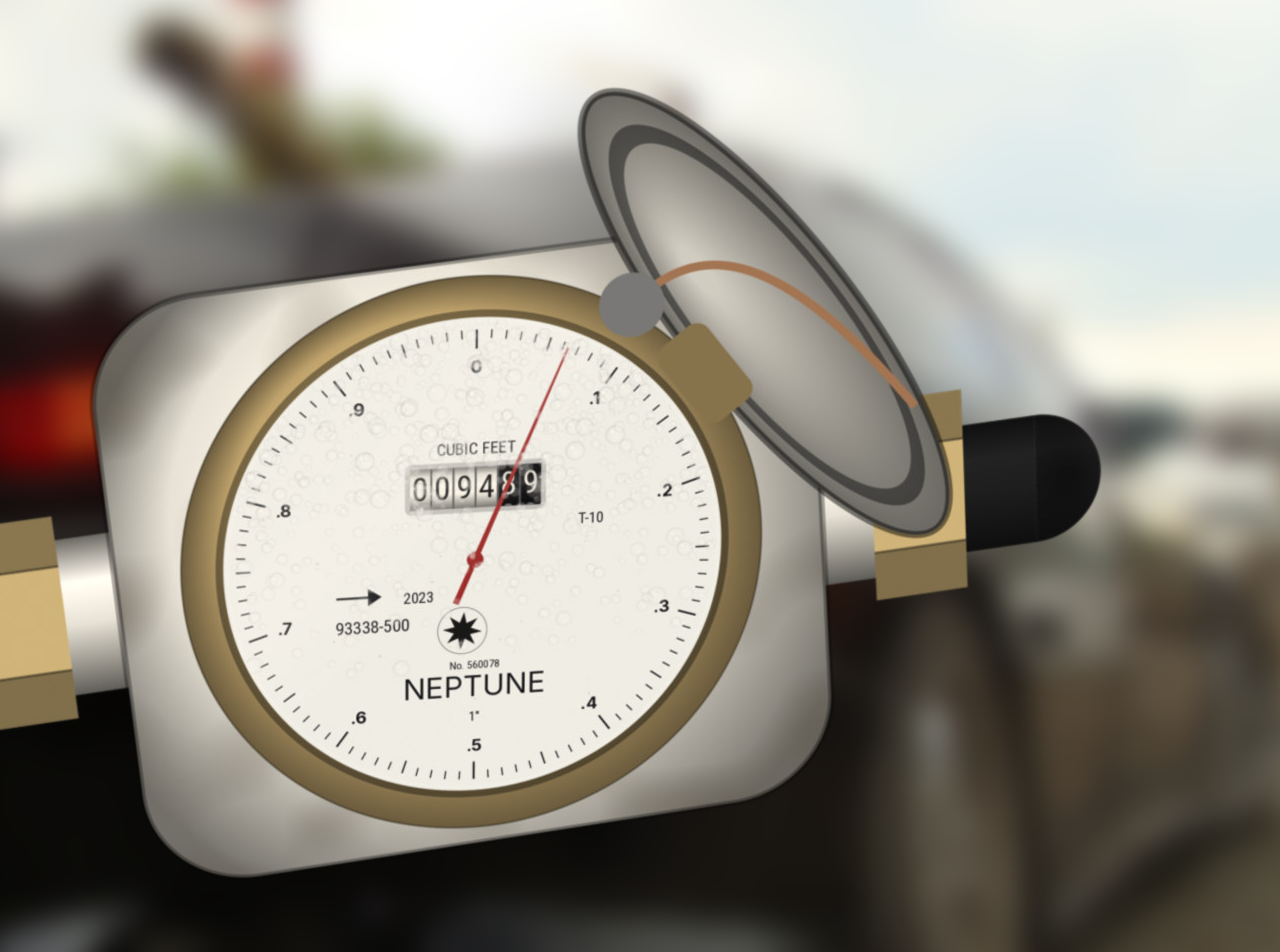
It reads ft³ 9489.06
